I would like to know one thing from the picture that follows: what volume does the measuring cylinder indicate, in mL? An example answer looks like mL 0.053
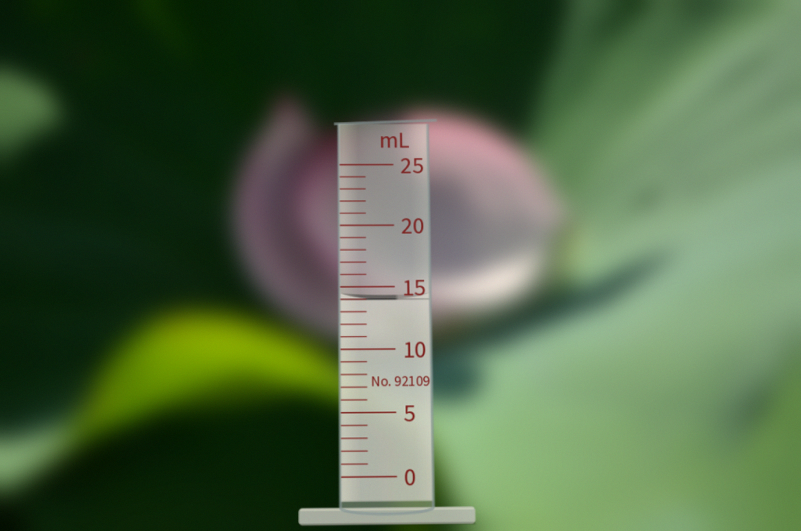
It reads mL 14
